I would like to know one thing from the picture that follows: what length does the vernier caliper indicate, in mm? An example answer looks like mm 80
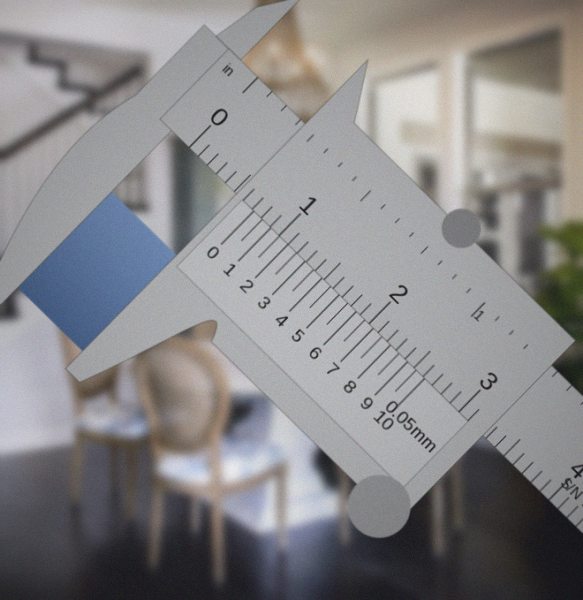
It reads mm 7.2
